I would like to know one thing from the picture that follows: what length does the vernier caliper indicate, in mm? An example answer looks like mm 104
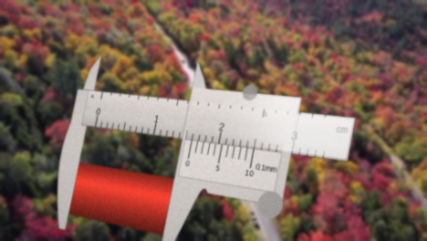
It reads mm 16.0
